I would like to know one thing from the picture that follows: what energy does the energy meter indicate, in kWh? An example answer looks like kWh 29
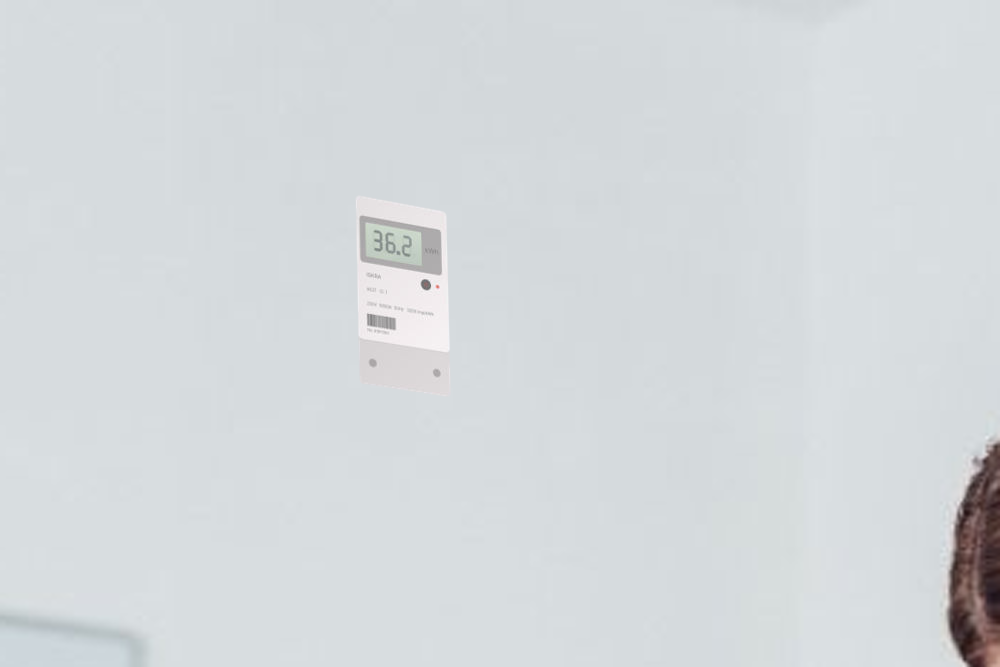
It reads kWh 36.2
